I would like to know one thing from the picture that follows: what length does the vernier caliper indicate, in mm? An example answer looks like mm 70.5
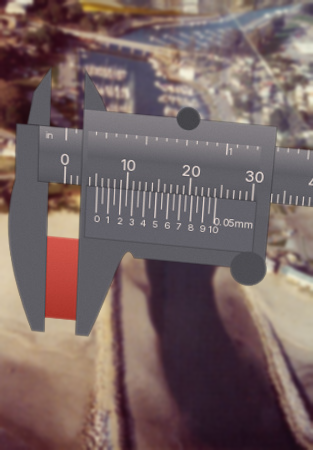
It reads mm 5.2
